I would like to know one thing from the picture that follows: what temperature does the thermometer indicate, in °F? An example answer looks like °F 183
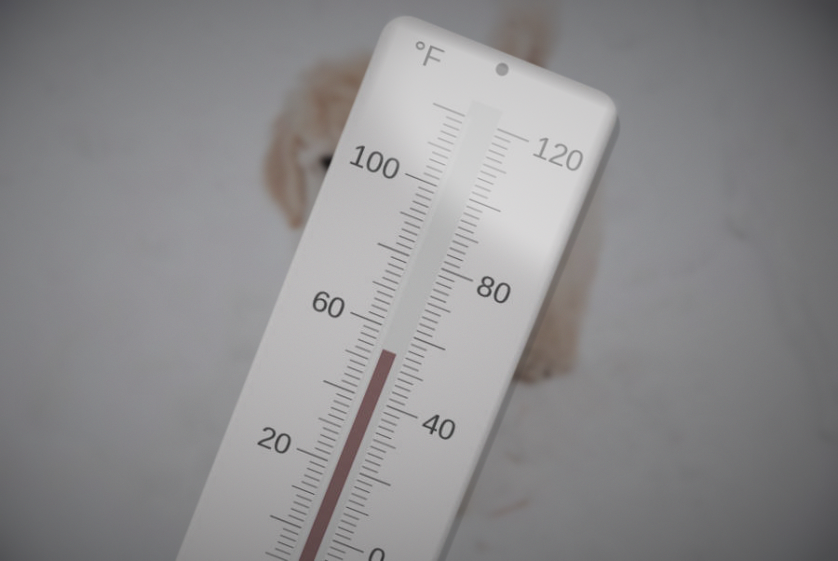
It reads °F 54
